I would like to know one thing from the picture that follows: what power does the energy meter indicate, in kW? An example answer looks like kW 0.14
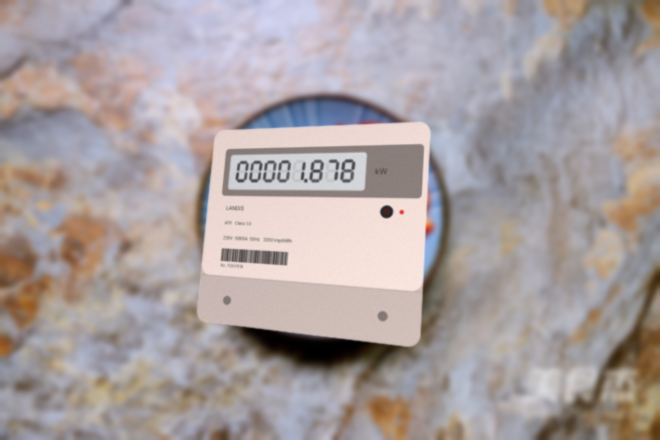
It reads kW 1.878
